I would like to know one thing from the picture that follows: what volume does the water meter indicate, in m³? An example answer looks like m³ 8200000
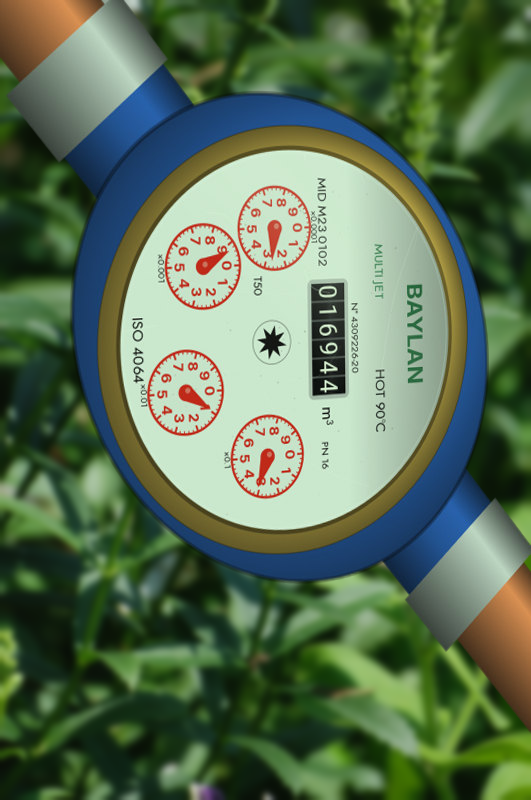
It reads m³ 16944.3092
